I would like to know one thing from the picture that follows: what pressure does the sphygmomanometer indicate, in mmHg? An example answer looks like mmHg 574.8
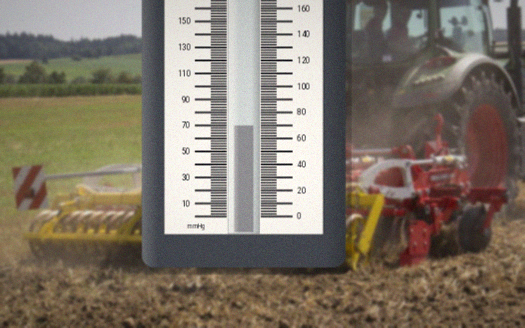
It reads mmHg 70
